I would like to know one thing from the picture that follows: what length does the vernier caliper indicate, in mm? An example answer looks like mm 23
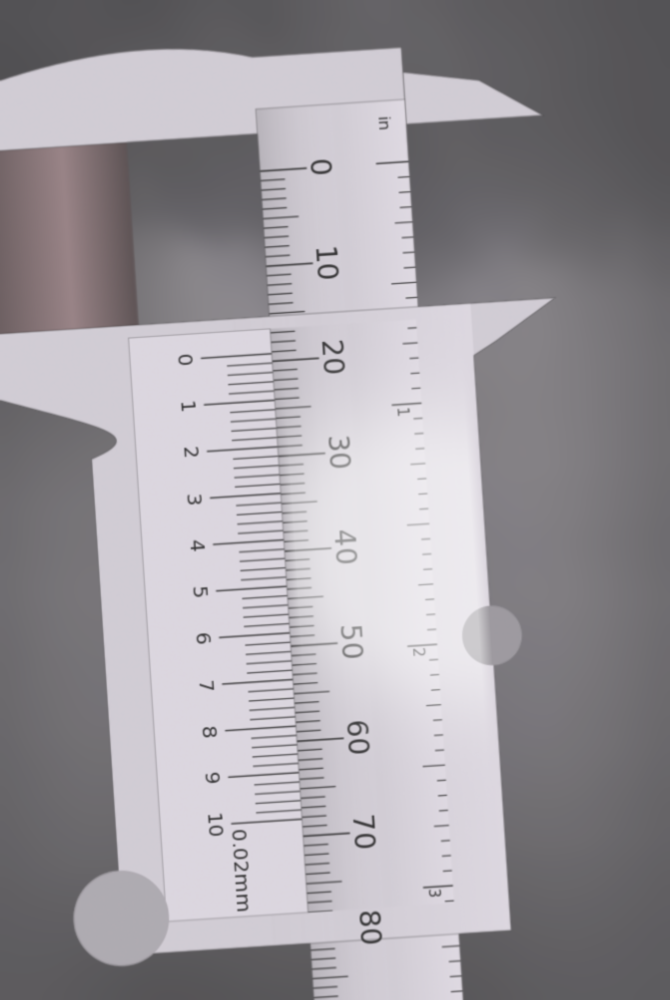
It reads mm 19.2
